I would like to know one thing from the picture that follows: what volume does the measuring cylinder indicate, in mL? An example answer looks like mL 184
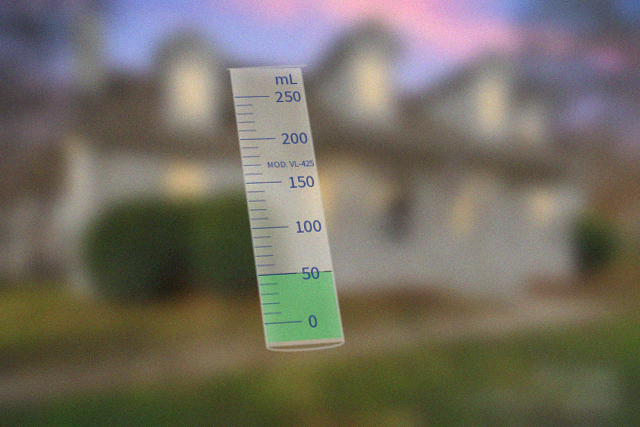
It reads mL 50
